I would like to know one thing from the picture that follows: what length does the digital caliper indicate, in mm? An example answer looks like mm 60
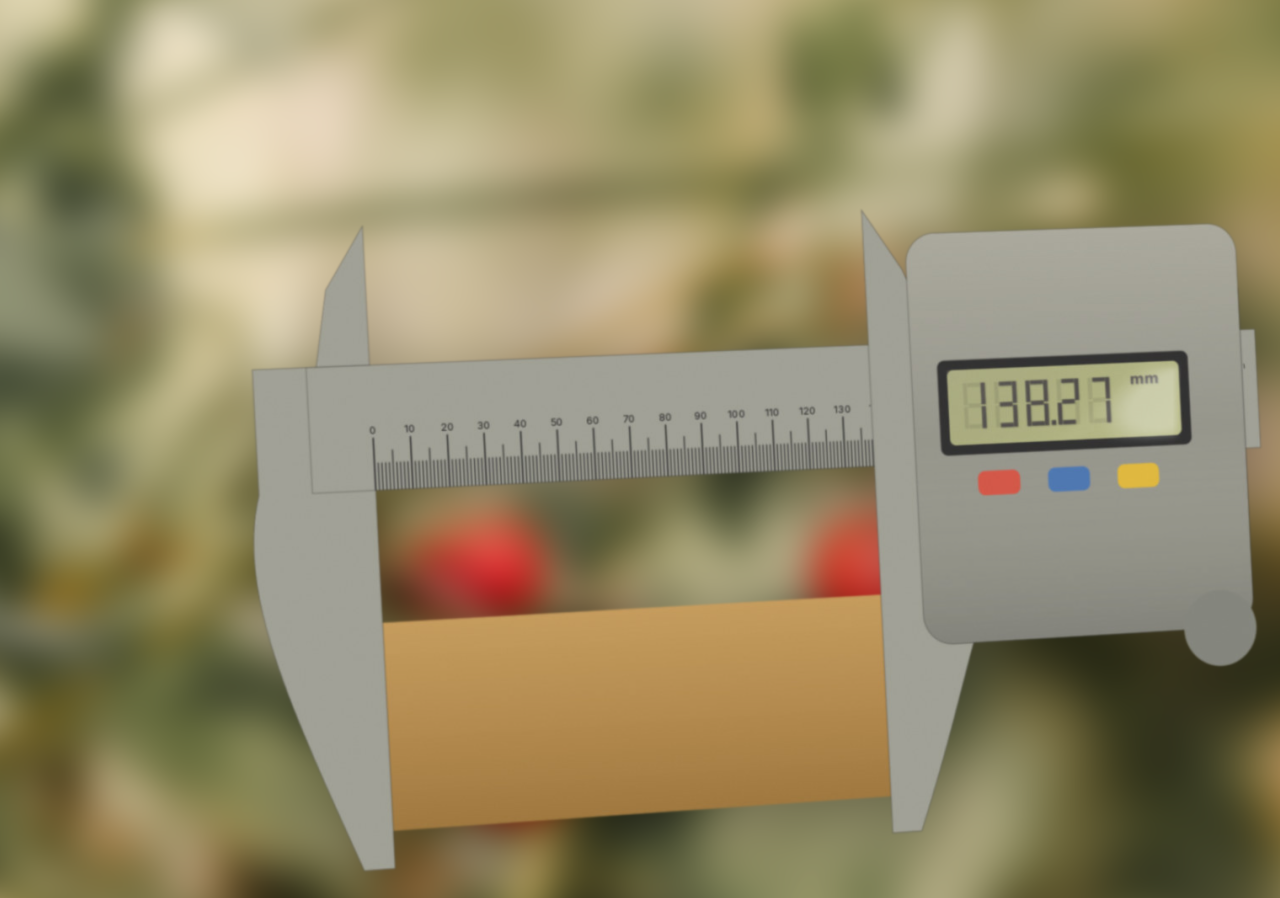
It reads mm 138.27
